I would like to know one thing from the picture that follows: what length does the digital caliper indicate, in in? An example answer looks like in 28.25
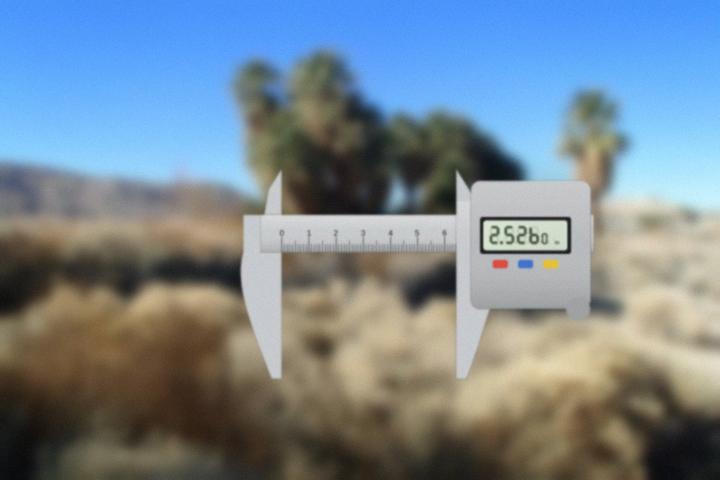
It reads in 2.5260
